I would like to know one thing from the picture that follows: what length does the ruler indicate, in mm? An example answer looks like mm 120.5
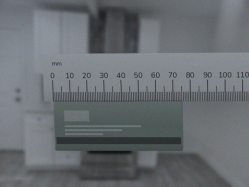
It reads mm 75
